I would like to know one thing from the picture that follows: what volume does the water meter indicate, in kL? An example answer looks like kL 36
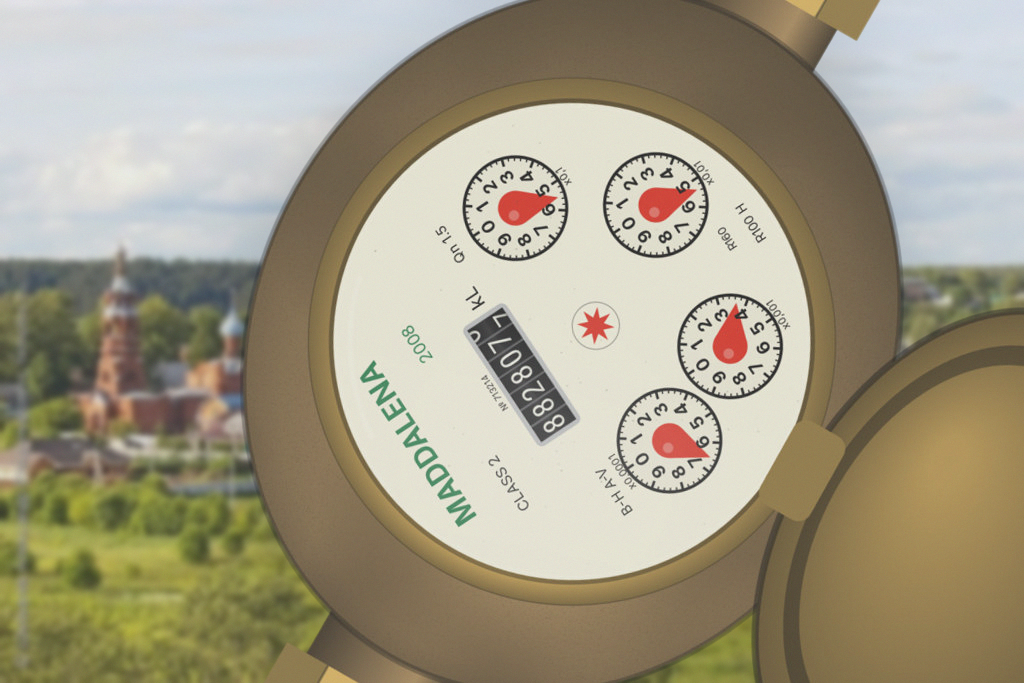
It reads kL 8828076.5536
